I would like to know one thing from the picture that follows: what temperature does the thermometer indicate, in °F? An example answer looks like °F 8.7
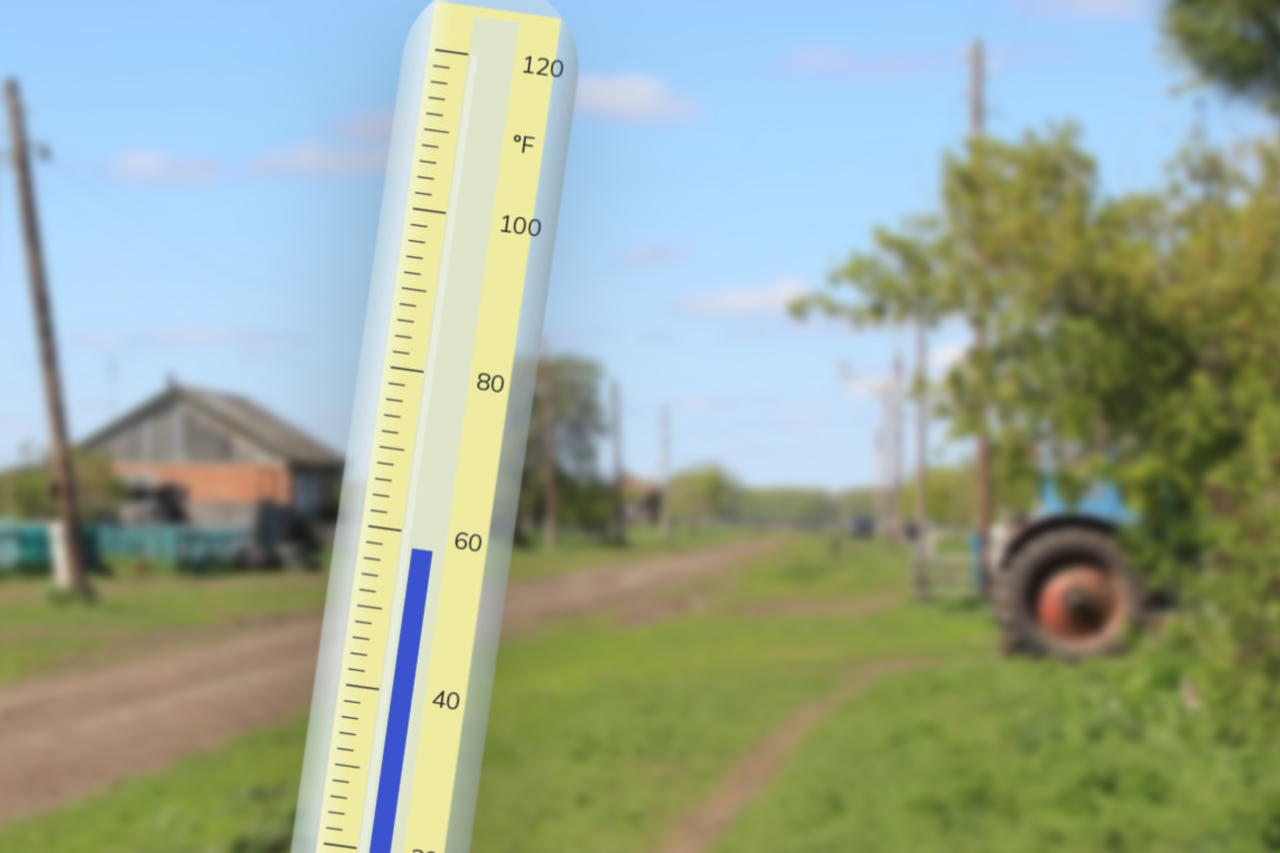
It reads °F 58
